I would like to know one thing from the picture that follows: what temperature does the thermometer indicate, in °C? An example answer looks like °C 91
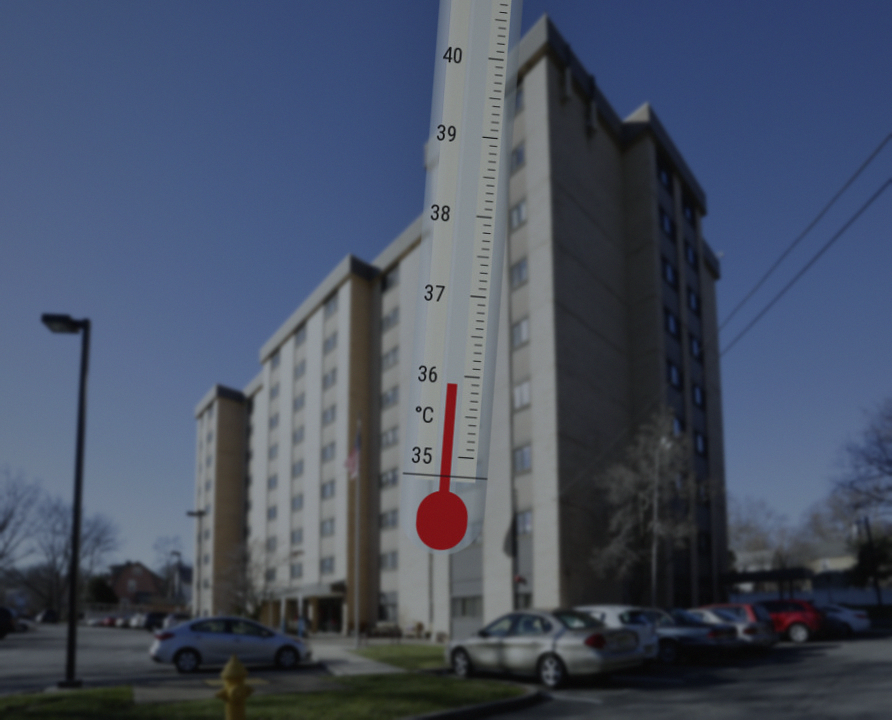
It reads °C 35.9
